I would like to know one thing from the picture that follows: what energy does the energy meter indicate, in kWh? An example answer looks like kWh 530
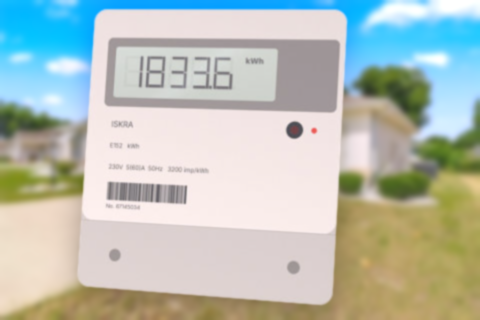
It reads kWh 1833.6
